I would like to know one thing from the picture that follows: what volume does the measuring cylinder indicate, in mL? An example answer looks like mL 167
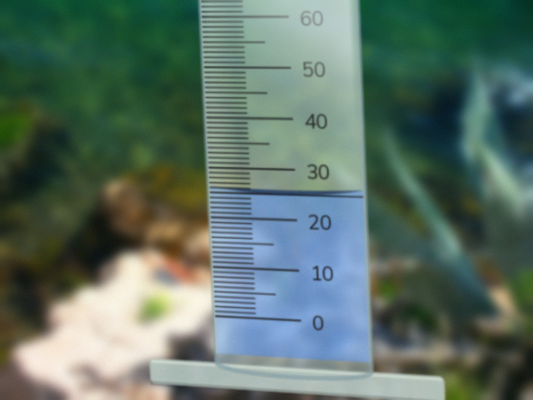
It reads mL 25
